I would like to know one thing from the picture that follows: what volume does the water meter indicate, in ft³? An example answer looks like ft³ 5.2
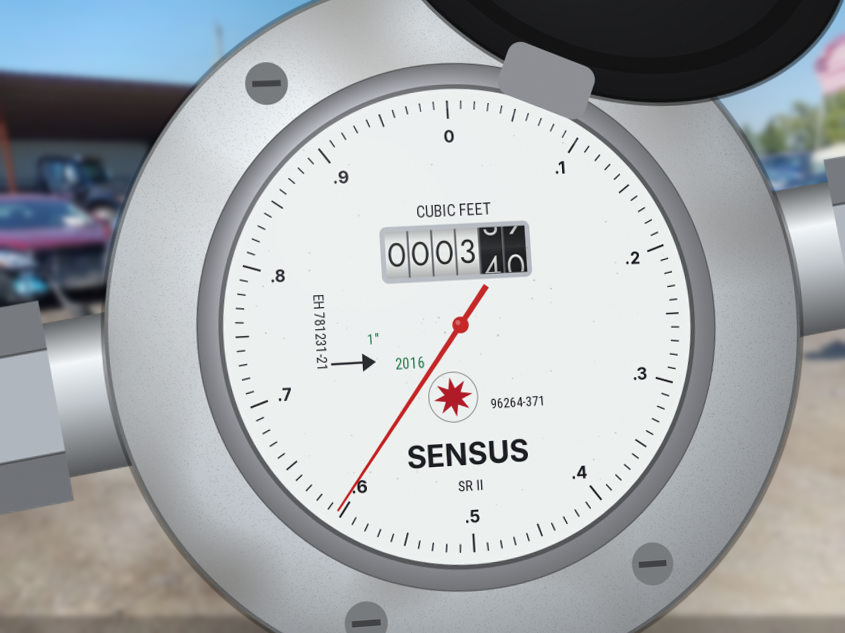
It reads ft³ 339.60
